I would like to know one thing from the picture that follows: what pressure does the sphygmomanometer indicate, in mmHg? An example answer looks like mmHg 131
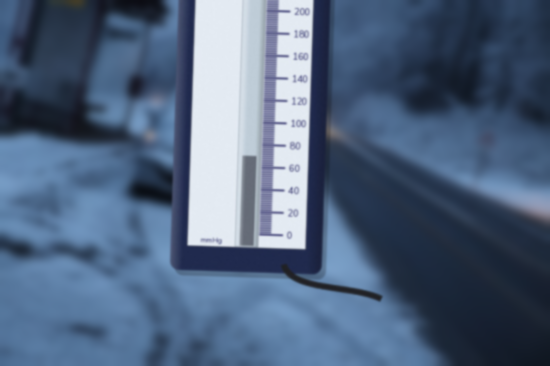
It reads mmHg 70
